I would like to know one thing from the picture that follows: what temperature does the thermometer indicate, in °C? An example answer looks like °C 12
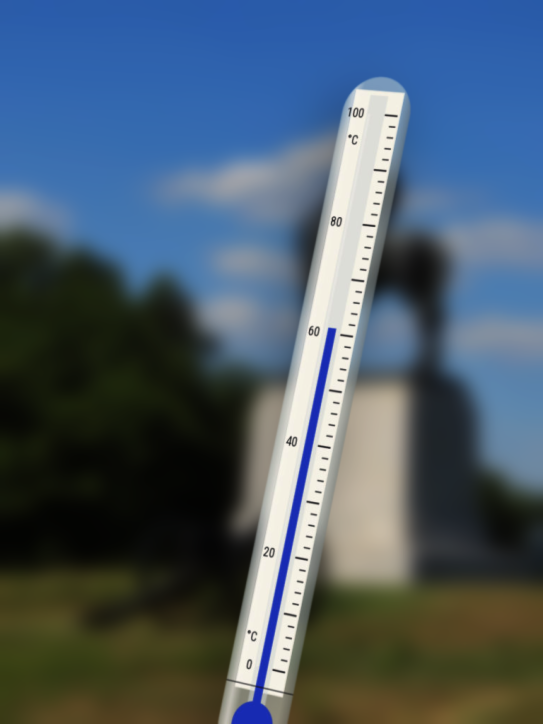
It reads °C 61
